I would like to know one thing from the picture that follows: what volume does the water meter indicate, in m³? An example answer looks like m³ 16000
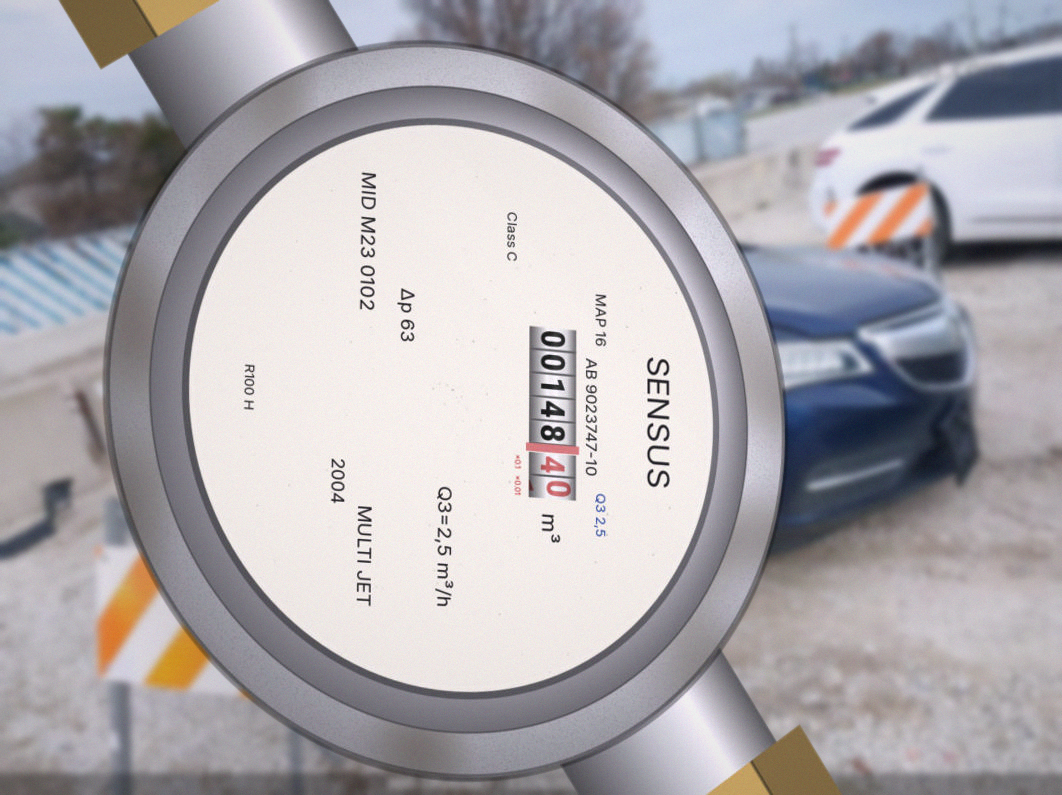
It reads m³ 148.40
